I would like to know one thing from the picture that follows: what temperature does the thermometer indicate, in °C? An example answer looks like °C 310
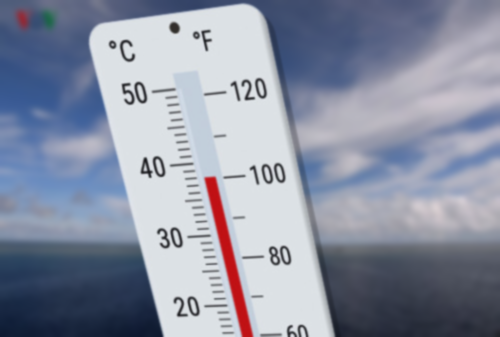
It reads °C 38
